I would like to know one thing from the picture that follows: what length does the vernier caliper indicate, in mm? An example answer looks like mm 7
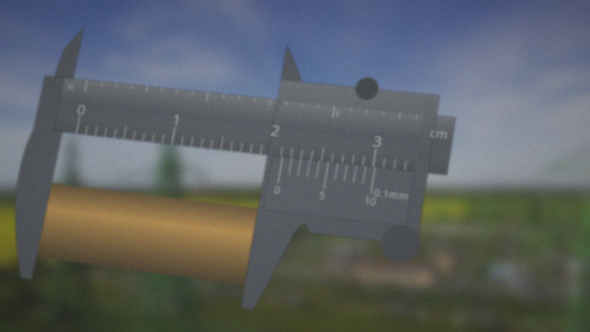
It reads mm 21.2
